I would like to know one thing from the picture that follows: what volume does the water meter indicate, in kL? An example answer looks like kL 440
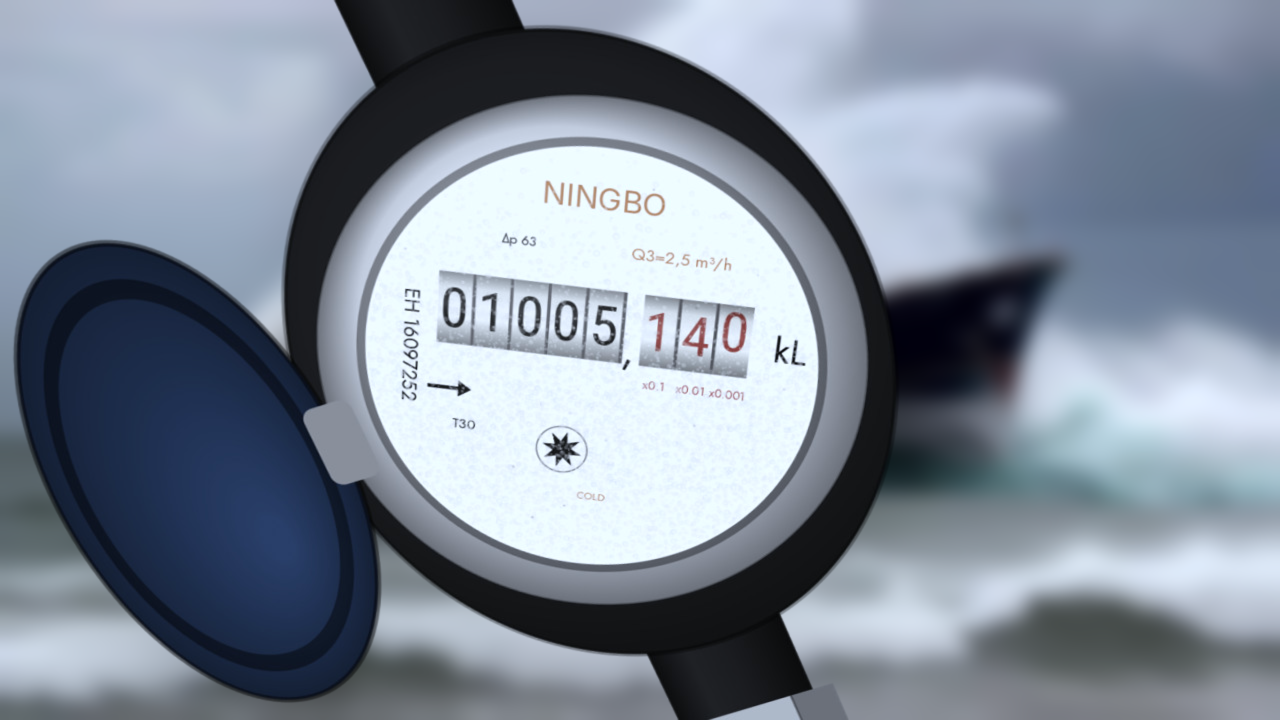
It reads kL 1005.140
